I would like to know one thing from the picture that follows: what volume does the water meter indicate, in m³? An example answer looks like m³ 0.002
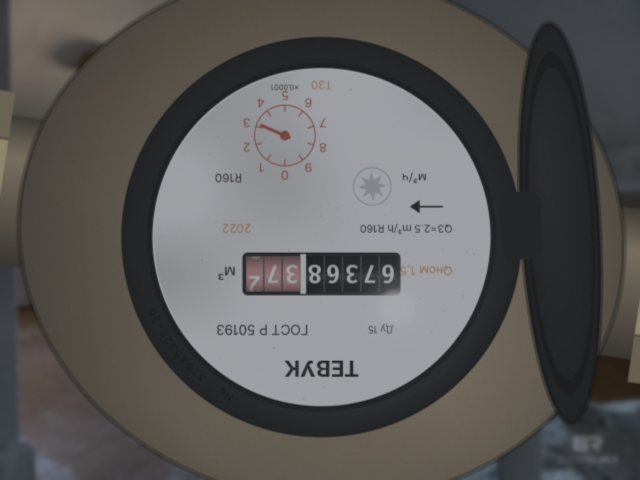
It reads m³ 67368.3723
